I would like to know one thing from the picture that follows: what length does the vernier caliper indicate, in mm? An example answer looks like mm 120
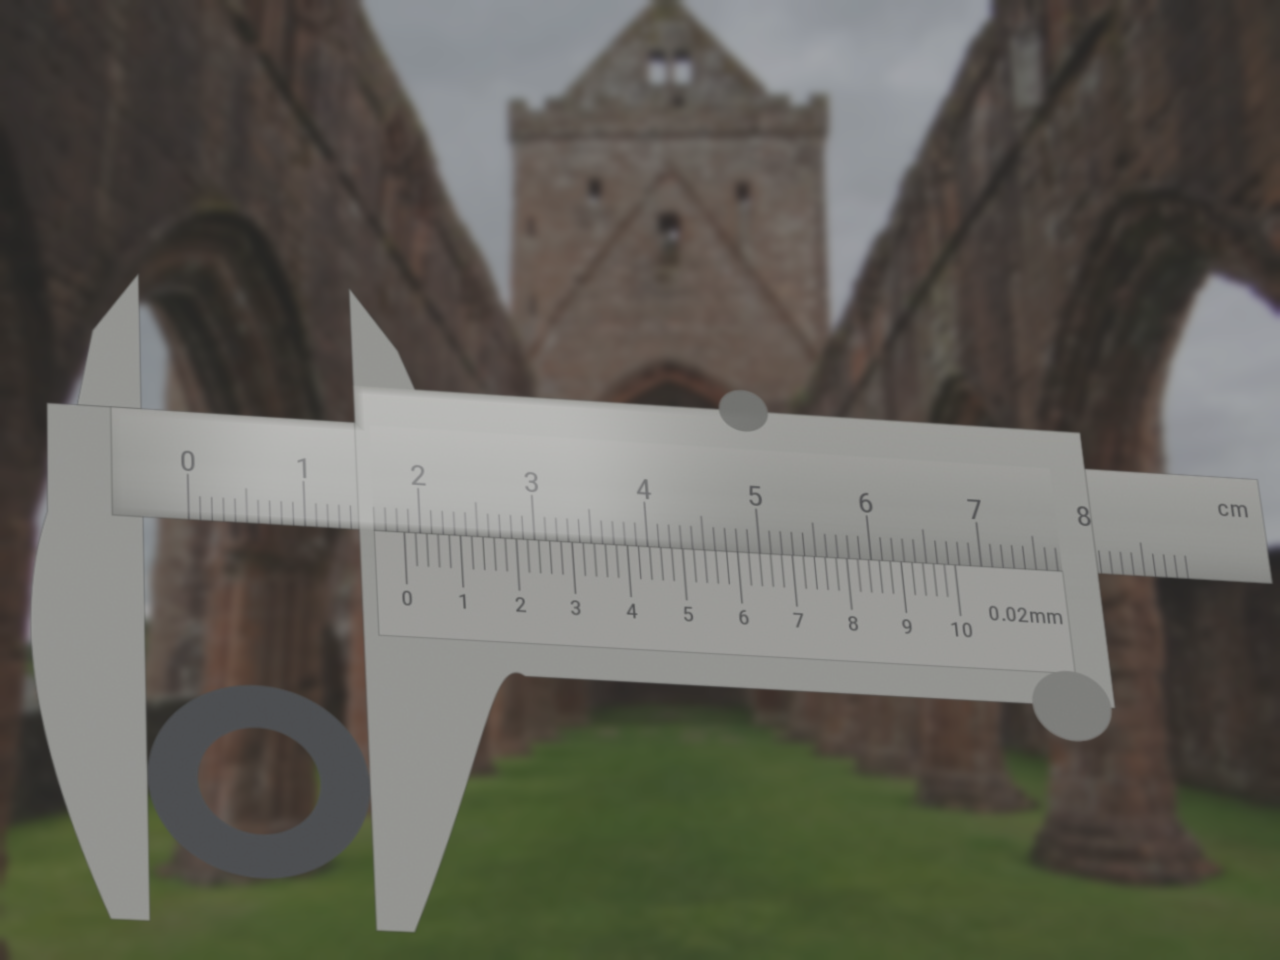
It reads mm 18.6
